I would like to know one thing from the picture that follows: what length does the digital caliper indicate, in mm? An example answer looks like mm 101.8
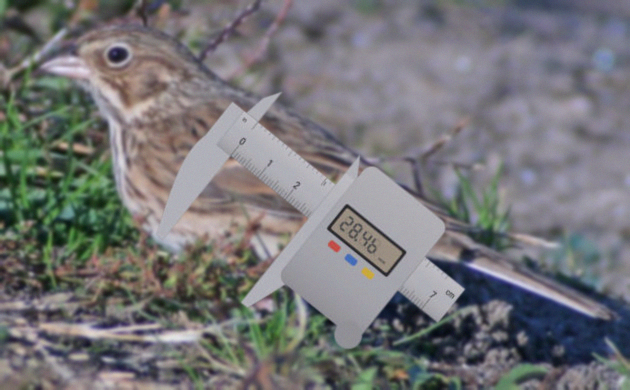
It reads mm 28.46
